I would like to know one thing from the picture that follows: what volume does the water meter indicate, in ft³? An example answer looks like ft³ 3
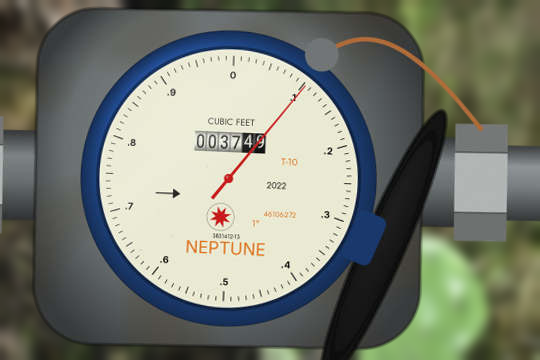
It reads ft³ 3749.10
